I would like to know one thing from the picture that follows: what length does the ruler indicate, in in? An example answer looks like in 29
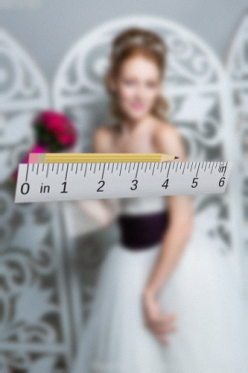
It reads in 4.25
